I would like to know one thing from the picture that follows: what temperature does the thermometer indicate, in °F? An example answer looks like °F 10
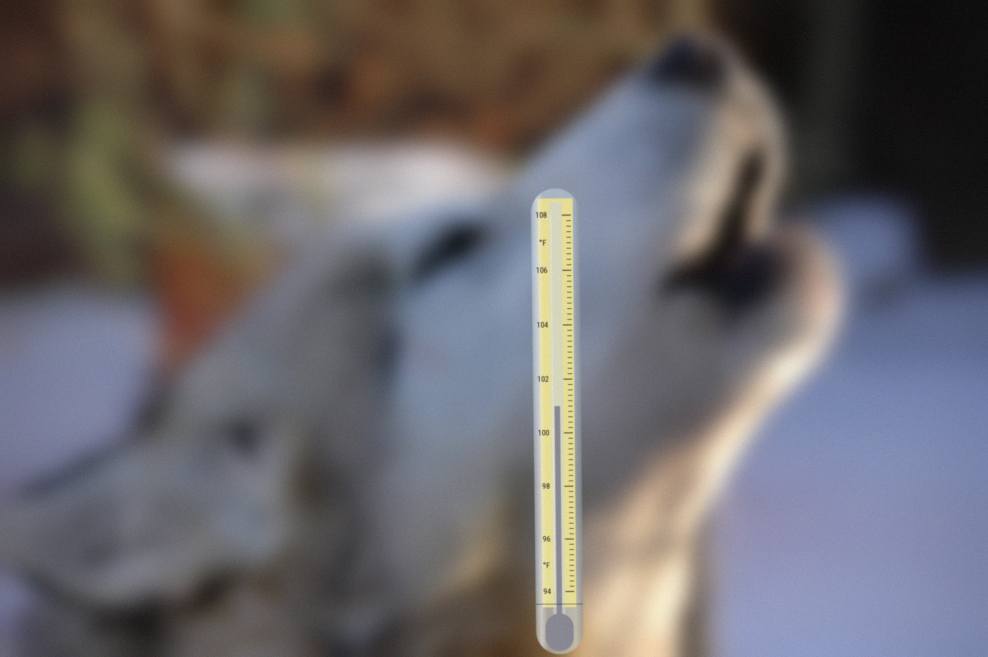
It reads °F 101
